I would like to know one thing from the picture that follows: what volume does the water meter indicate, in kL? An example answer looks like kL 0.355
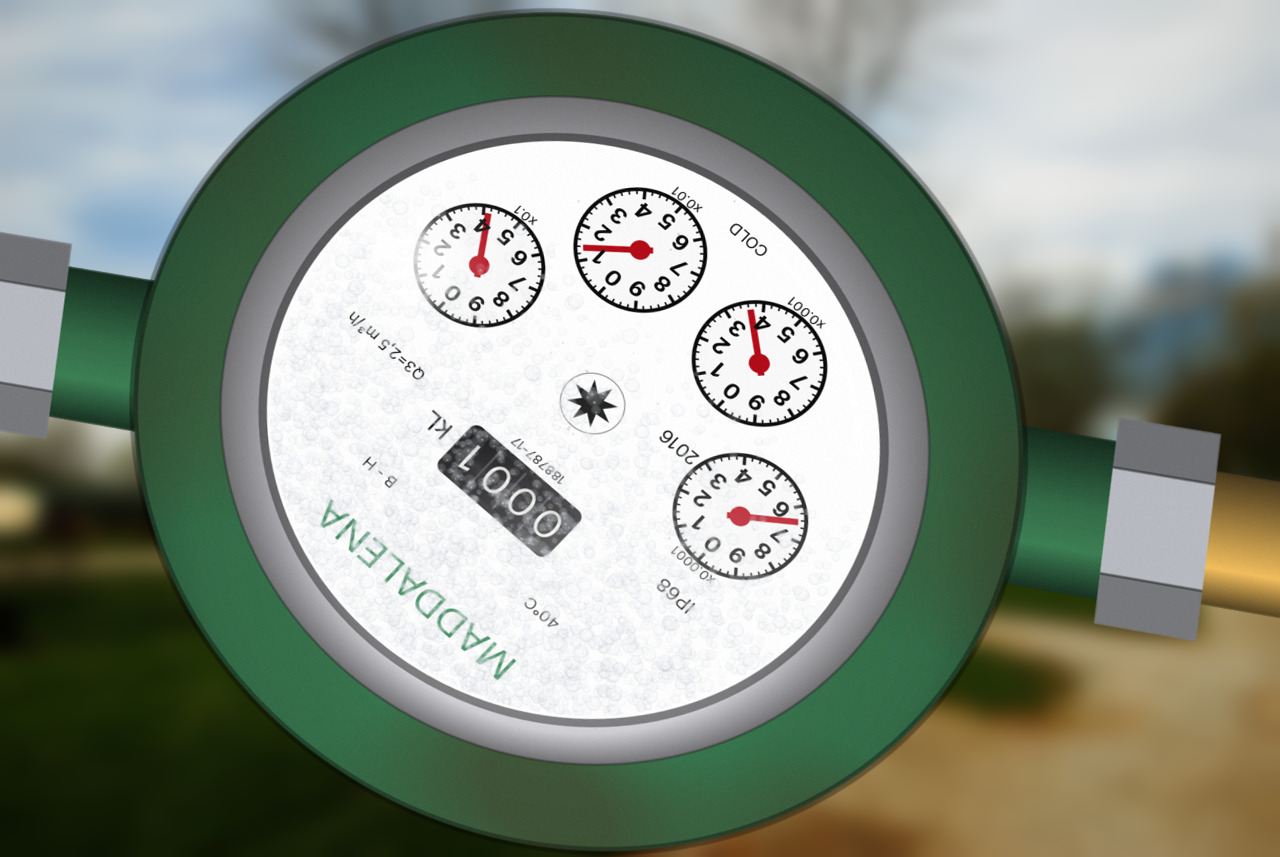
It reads kL 1.4136
